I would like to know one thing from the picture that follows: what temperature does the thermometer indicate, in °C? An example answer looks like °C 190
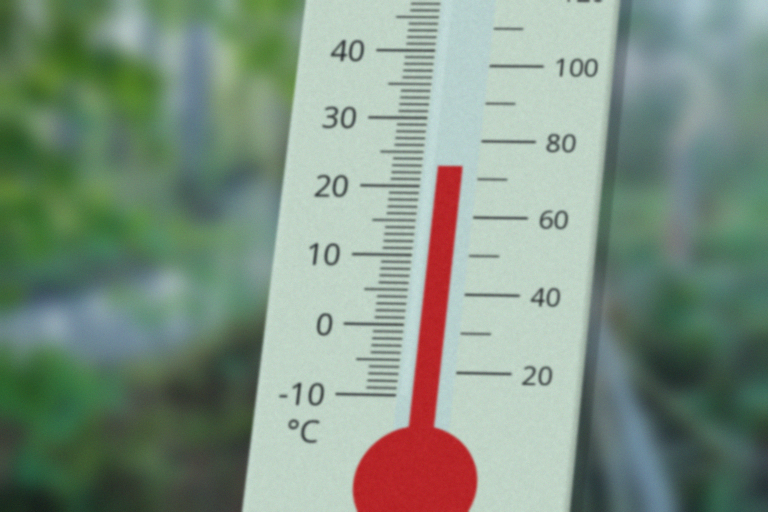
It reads °C 23
